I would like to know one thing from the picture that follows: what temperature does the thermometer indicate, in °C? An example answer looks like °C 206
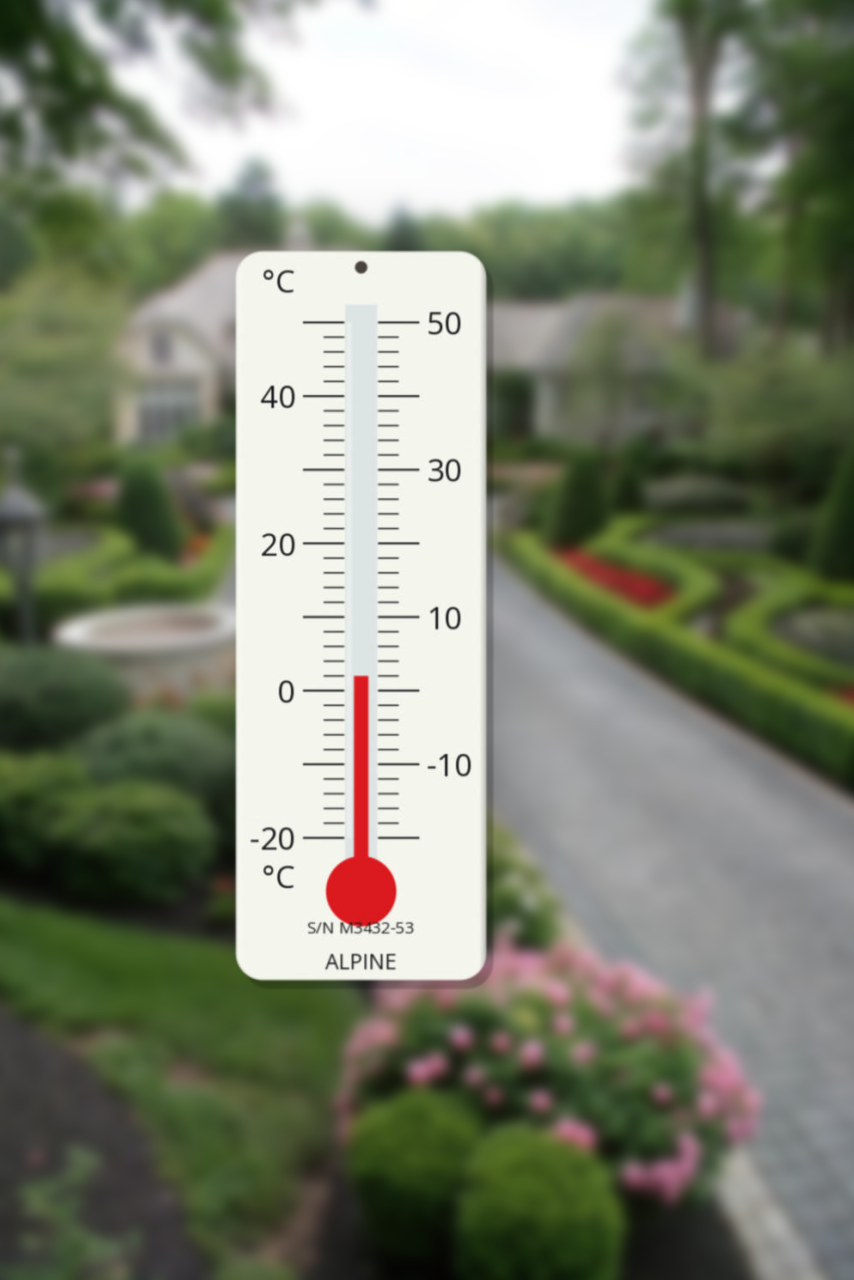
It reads °C 2
